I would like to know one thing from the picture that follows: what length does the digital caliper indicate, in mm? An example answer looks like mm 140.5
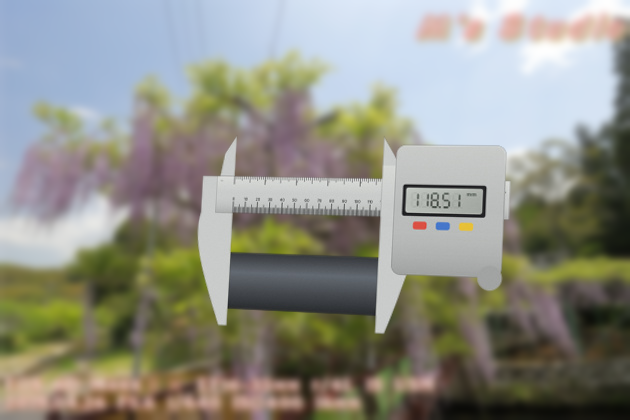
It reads mm 118.51
